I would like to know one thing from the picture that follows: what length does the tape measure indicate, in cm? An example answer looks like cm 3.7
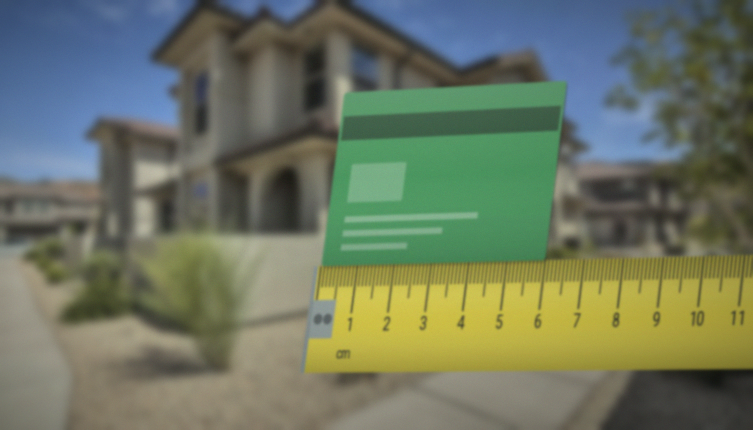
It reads cm 6
